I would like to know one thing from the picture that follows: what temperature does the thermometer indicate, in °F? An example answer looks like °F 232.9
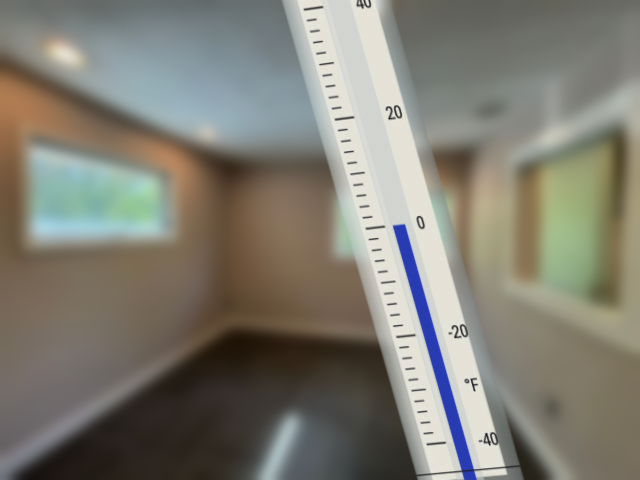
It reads °F 0
